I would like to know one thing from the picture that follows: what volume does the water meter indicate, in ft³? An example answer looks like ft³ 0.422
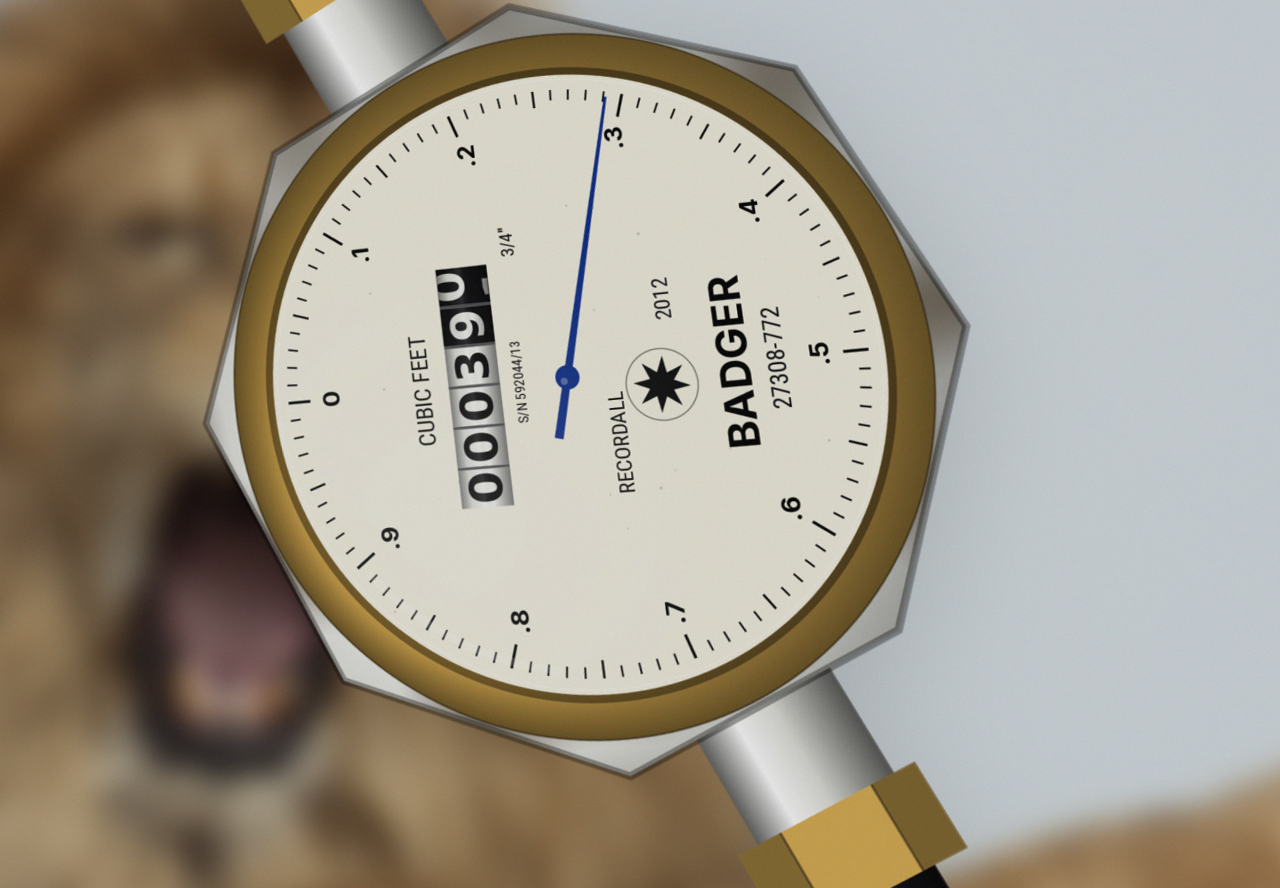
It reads ft³ 390.29
